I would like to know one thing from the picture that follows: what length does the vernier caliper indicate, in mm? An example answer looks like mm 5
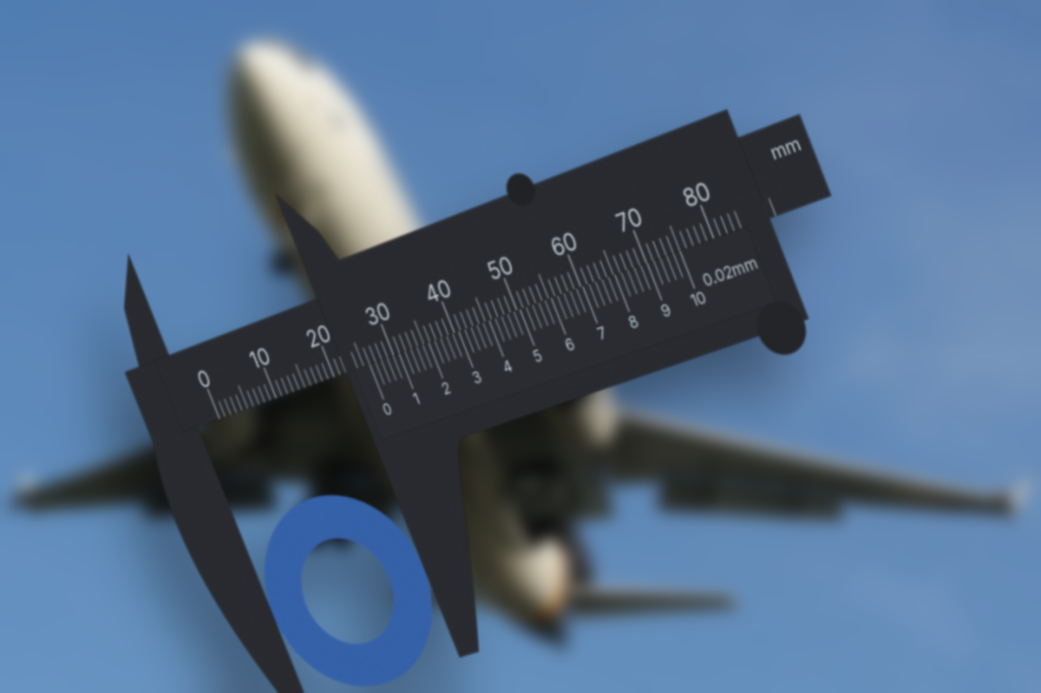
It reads mm 26.0
